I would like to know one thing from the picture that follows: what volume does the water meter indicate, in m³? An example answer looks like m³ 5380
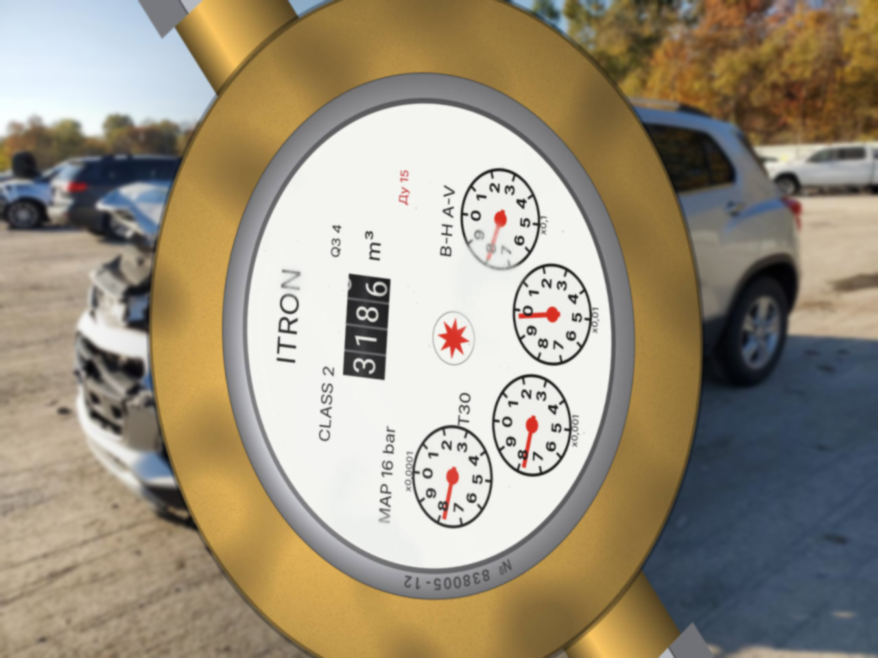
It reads m³ 3185.7977
